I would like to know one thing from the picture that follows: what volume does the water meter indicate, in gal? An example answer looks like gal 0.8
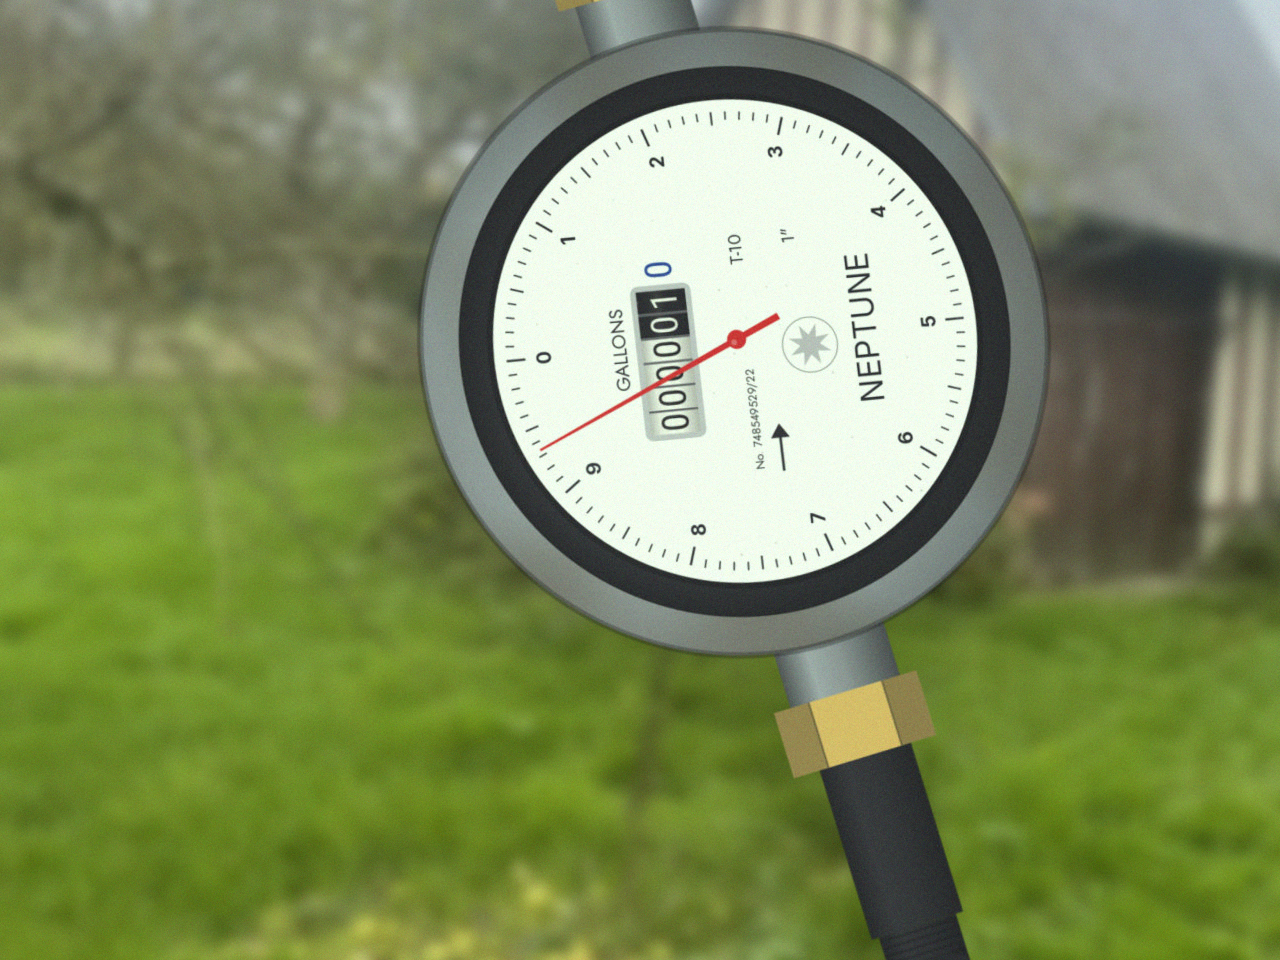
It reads gal 9.3
